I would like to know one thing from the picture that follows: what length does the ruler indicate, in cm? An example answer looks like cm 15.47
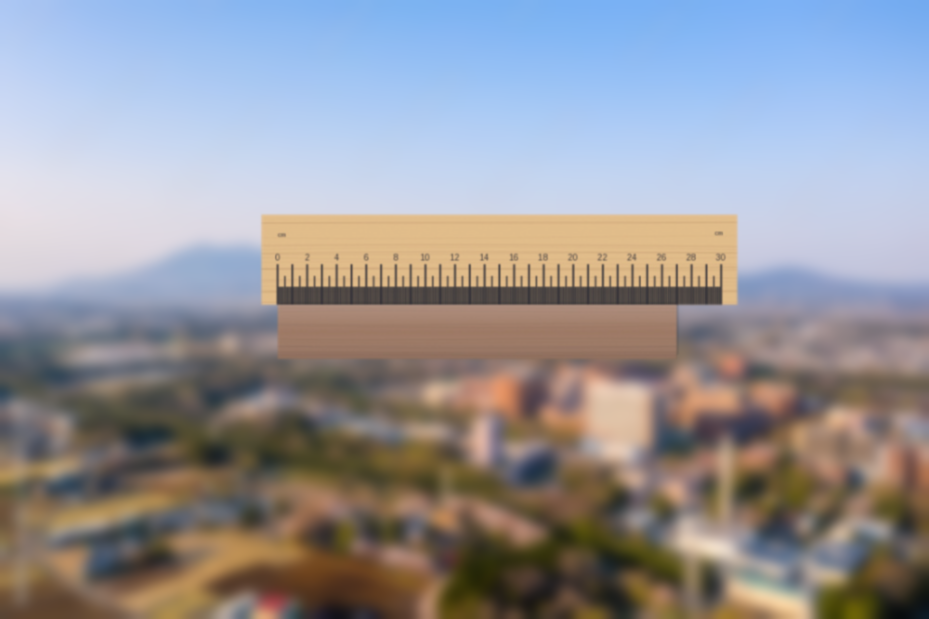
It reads cm 27
